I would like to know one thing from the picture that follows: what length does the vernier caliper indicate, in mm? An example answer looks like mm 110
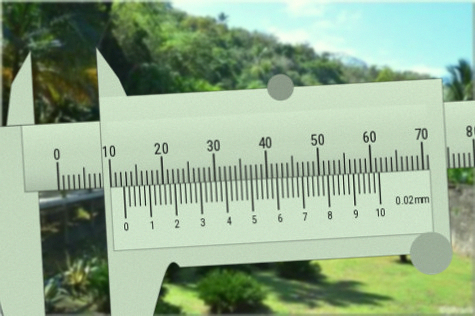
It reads mm 12.5
